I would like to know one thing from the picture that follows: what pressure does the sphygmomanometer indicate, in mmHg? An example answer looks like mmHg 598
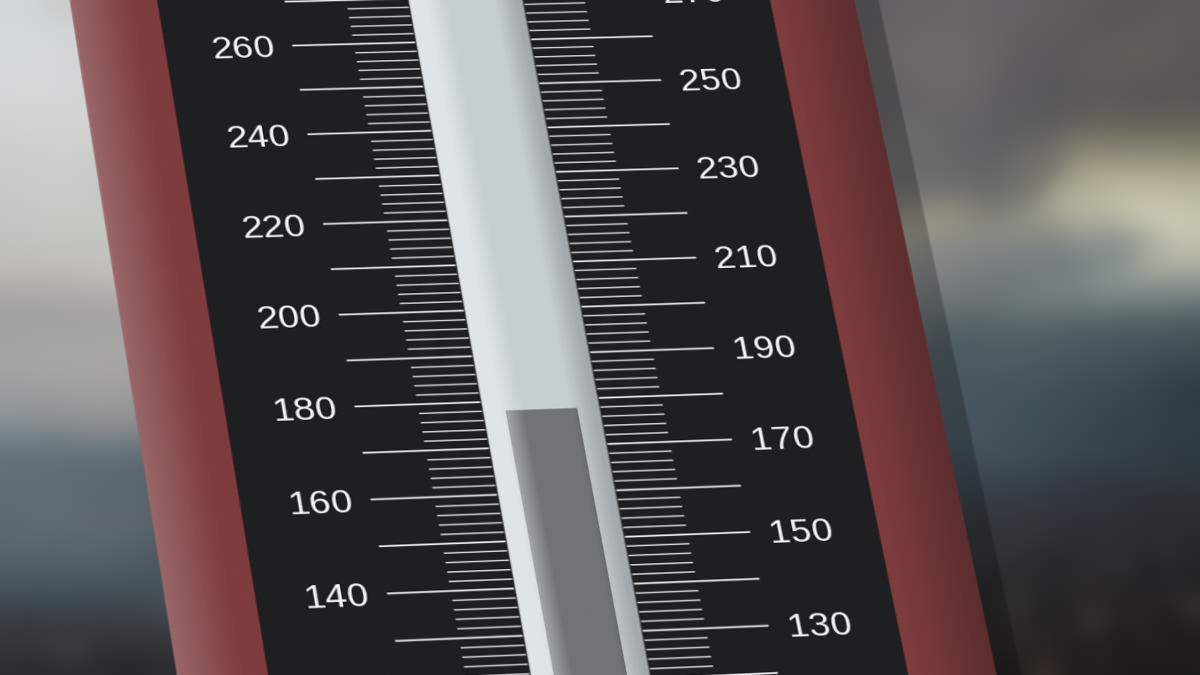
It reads mmHg 178
